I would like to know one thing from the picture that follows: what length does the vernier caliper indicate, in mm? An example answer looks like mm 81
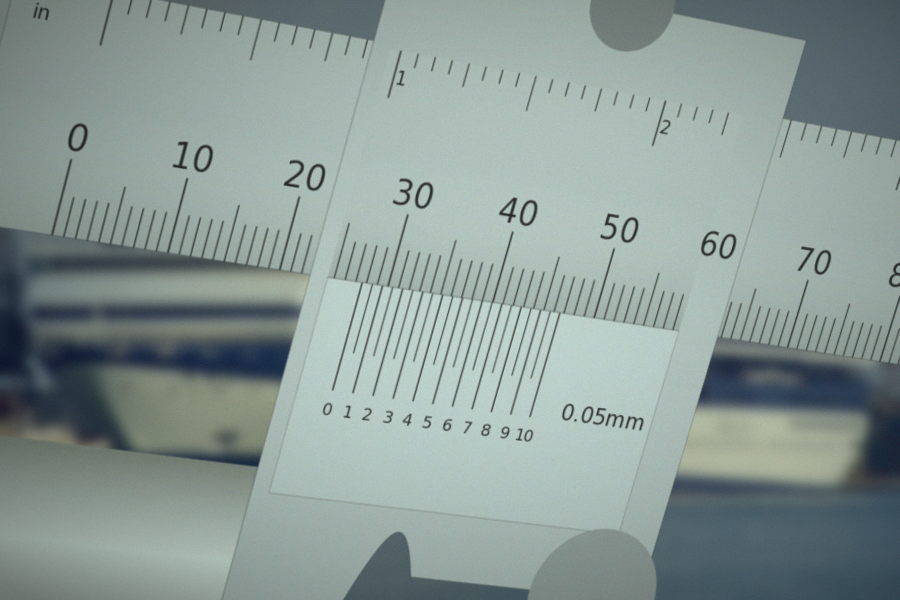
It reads mm 27.6
